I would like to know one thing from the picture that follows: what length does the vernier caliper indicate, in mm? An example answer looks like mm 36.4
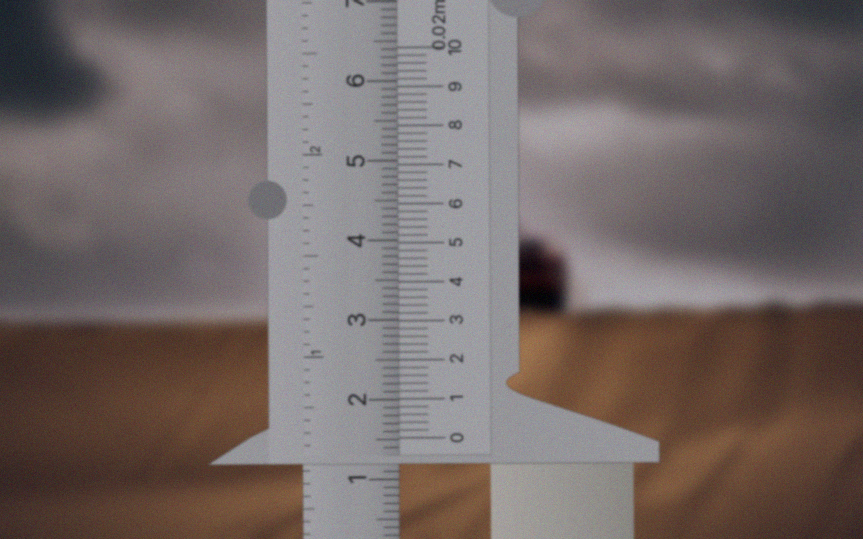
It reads mm 15.2
